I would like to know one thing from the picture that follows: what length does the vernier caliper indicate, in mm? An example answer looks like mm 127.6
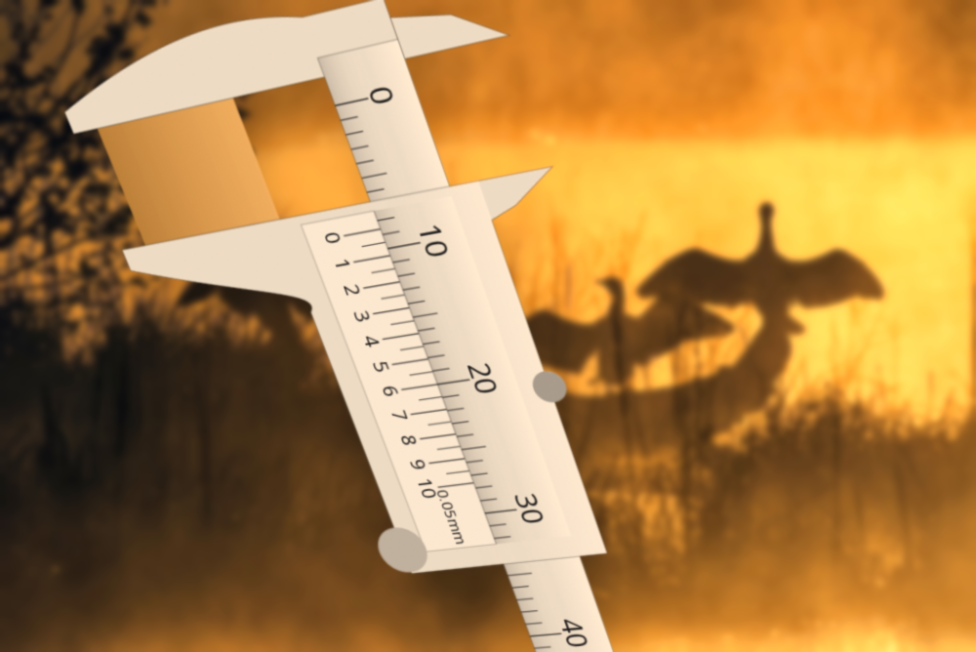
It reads mm 8.6
